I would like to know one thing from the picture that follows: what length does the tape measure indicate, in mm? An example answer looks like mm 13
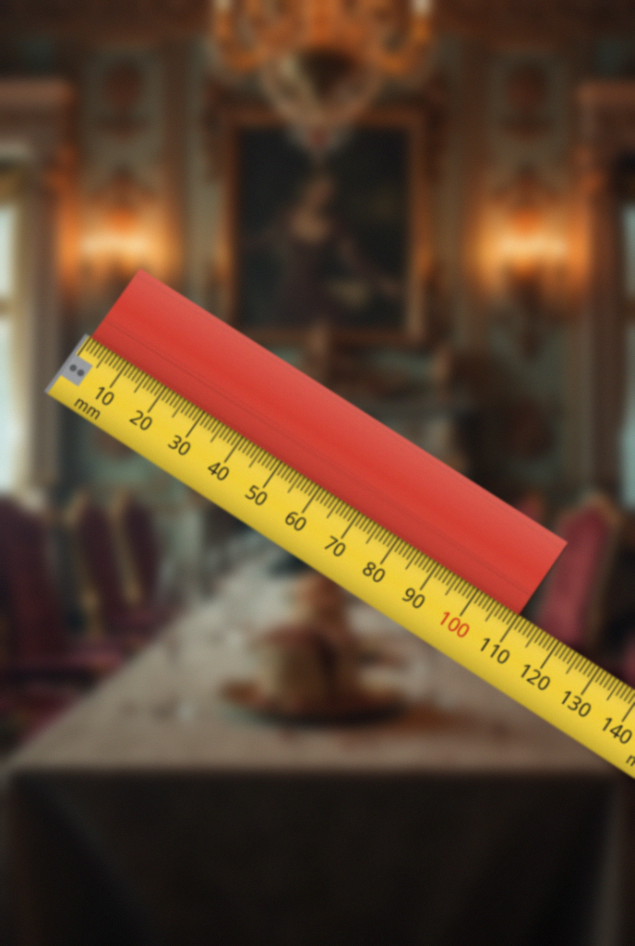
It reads mm 110
